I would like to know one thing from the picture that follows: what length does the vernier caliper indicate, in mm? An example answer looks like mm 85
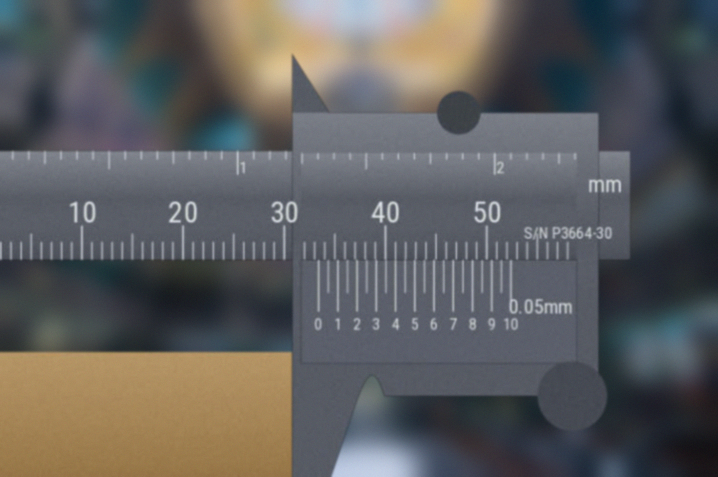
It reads mm 33.4
